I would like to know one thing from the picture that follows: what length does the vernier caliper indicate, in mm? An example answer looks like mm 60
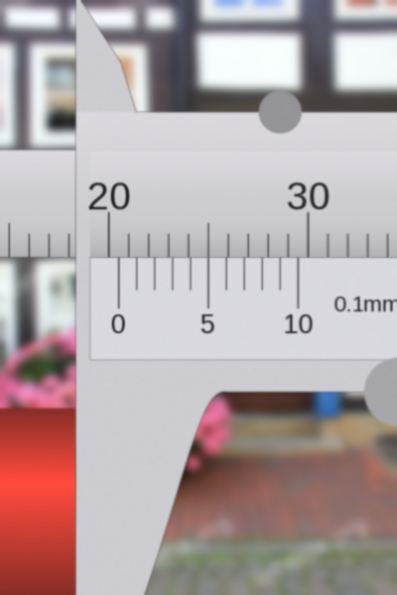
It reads mm 20.5
